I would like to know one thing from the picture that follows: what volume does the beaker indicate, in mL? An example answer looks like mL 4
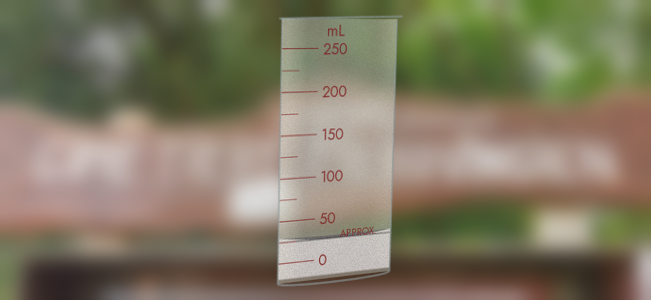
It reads mL 25
